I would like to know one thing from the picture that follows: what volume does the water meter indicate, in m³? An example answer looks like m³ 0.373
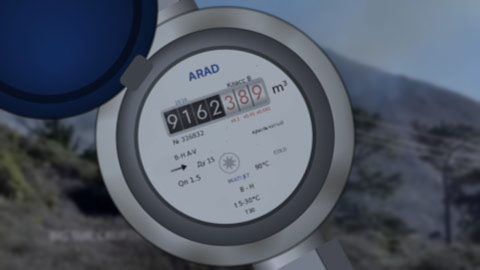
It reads m³ 9162.389
